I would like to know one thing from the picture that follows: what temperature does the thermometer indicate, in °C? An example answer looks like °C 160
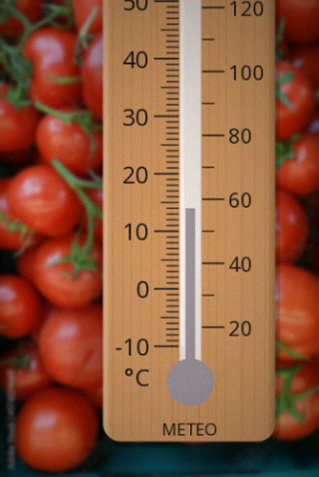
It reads °C 14
